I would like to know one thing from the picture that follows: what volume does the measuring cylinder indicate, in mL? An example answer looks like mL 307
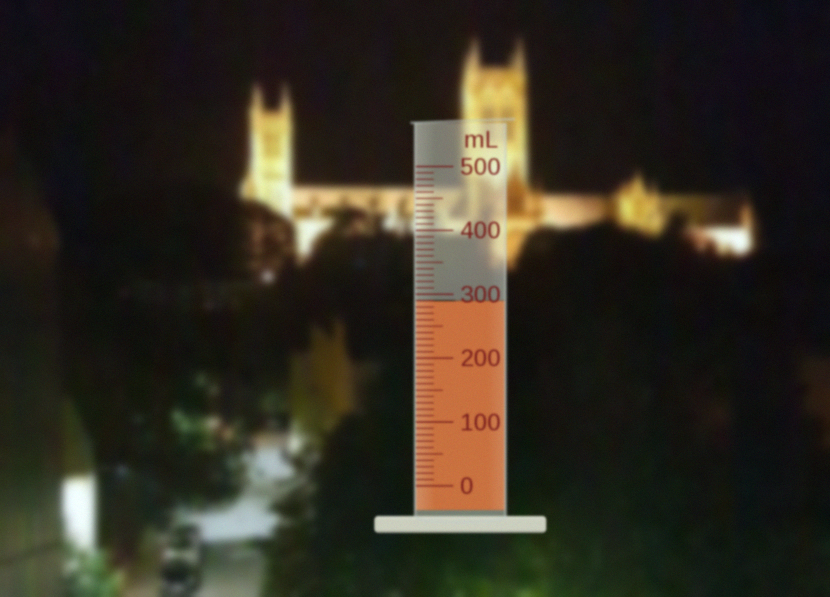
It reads mL 290
